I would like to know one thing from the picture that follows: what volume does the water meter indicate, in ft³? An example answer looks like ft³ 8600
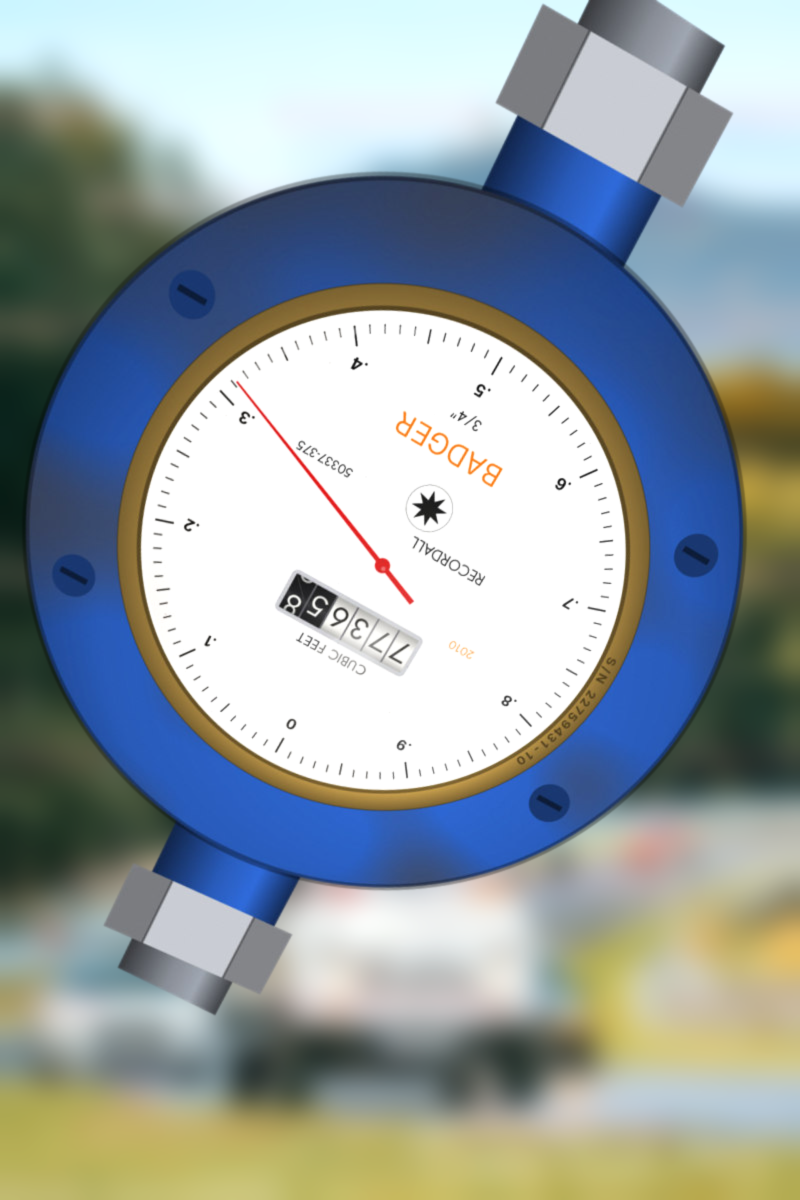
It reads ft³ 773658.31
